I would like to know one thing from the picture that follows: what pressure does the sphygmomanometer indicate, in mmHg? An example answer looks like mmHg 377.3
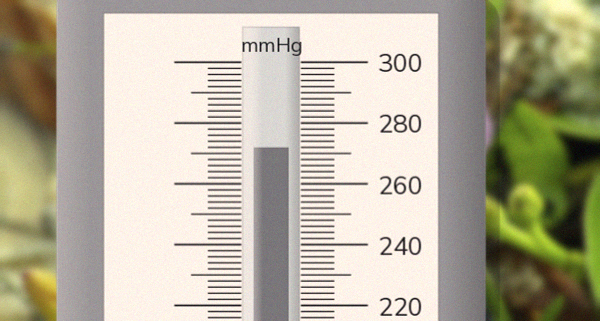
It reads mmHg 272
